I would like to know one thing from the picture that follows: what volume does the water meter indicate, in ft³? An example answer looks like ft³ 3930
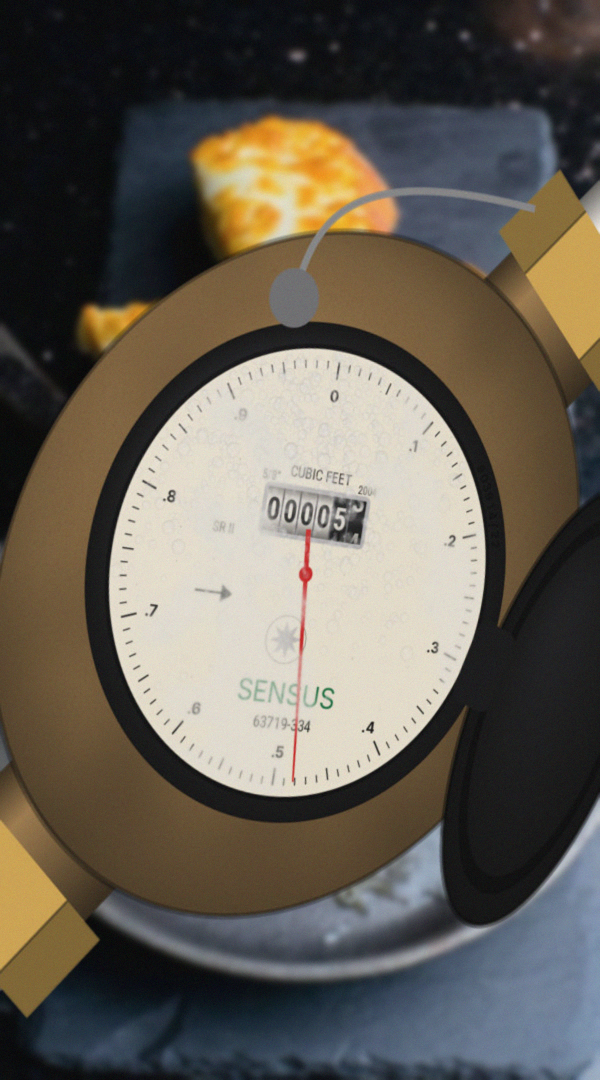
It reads ft³ 53.48
